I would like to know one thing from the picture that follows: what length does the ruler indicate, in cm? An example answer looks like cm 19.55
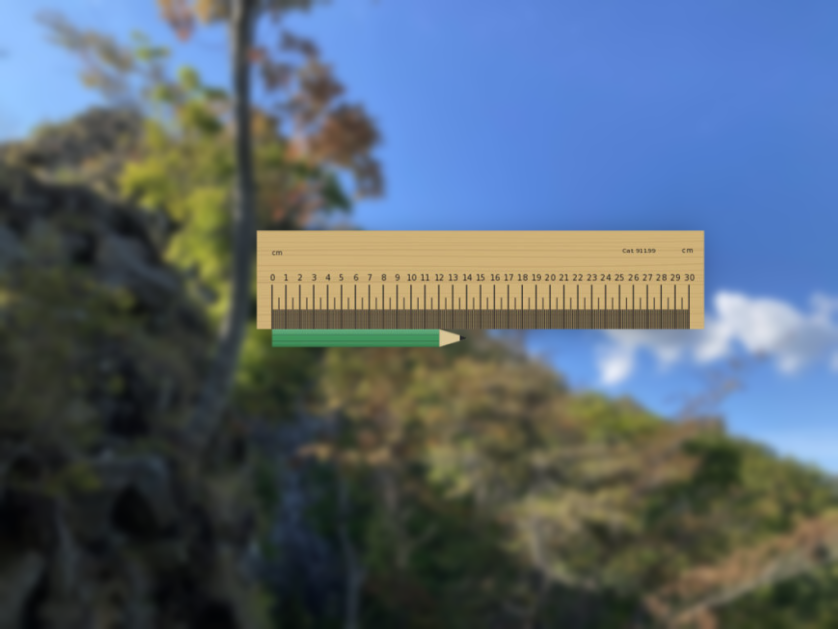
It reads cm 14
